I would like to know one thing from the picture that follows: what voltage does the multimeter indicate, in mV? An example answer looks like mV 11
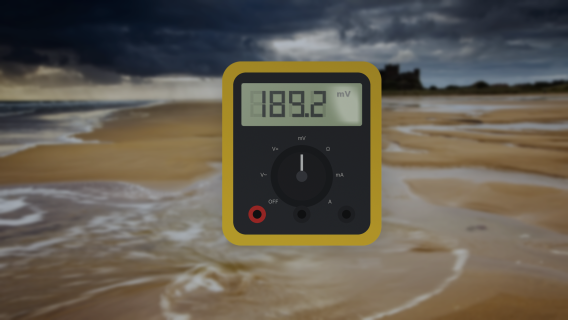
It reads mV 189.2
